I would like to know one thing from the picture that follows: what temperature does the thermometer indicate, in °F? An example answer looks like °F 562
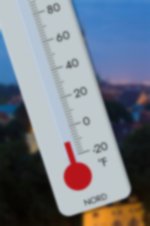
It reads °F -10
